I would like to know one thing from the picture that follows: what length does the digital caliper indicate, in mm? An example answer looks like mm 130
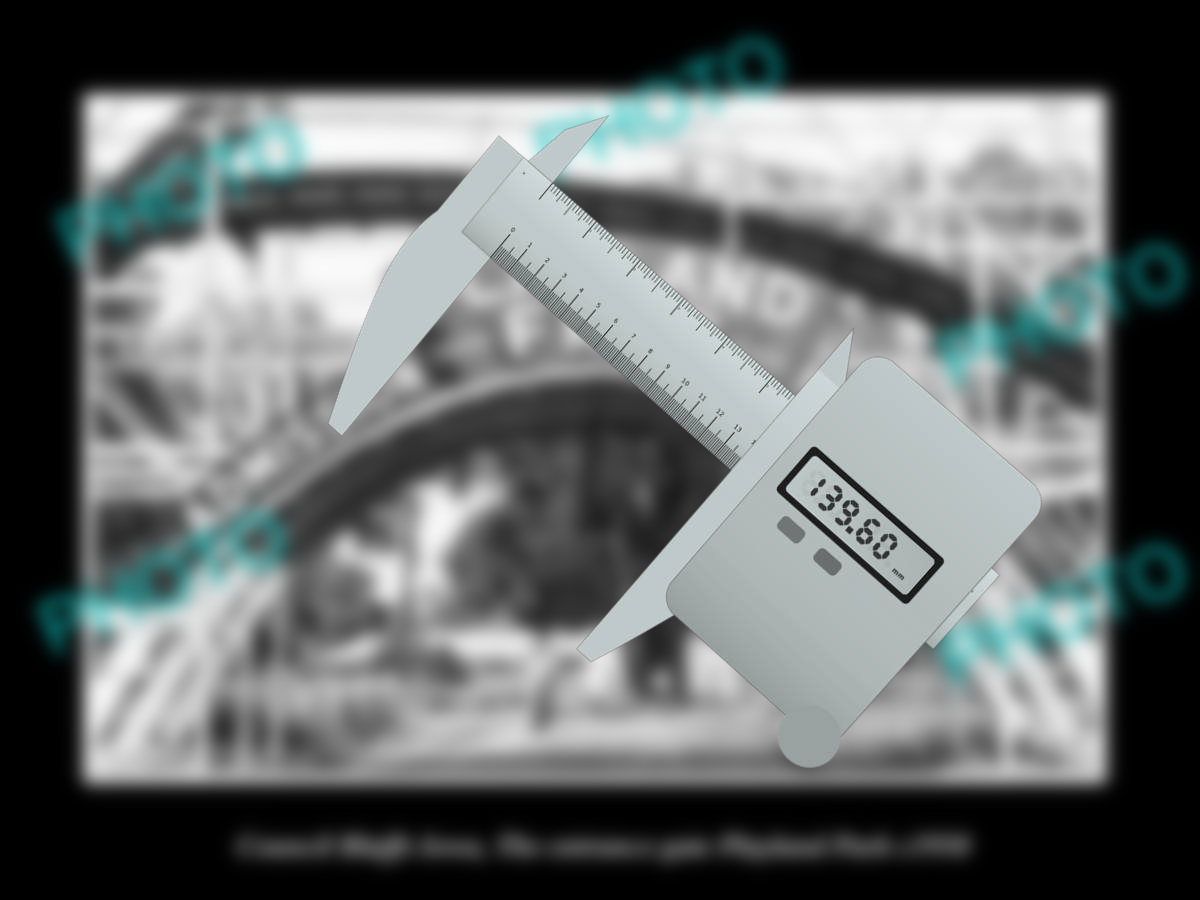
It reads mm 139.60
